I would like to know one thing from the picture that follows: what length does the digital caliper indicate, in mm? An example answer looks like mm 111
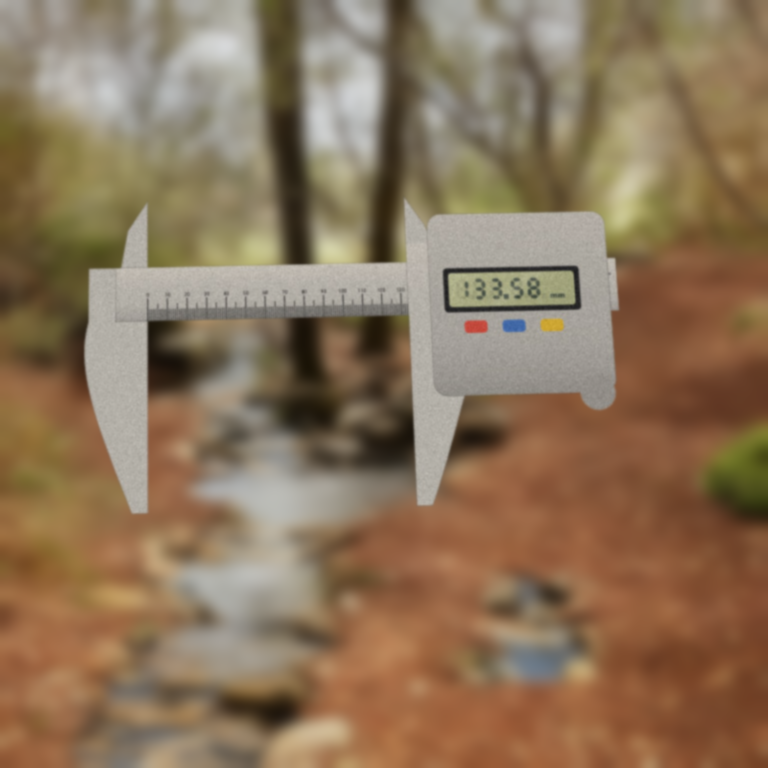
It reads mm 133.58
